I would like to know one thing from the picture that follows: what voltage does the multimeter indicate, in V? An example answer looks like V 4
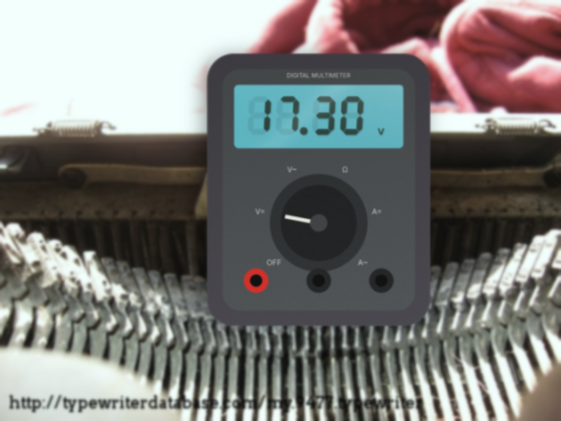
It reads V 17.30
